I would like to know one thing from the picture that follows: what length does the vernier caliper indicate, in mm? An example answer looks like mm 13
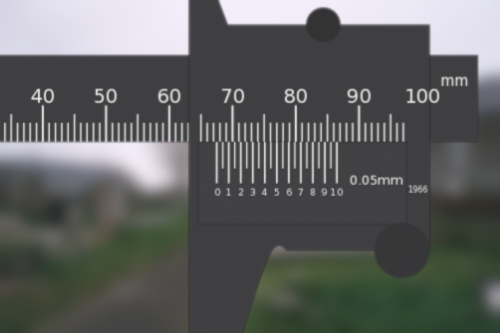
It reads mm 67.5
